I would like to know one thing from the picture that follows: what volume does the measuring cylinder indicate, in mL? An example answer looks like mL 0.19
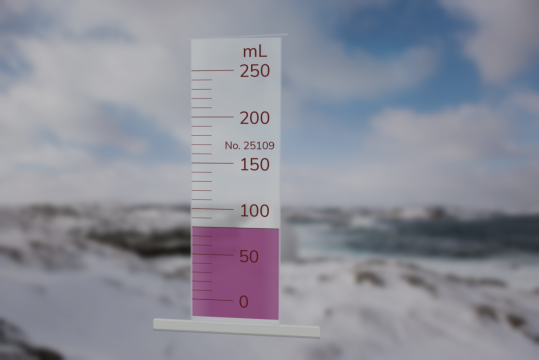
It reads mL 80
